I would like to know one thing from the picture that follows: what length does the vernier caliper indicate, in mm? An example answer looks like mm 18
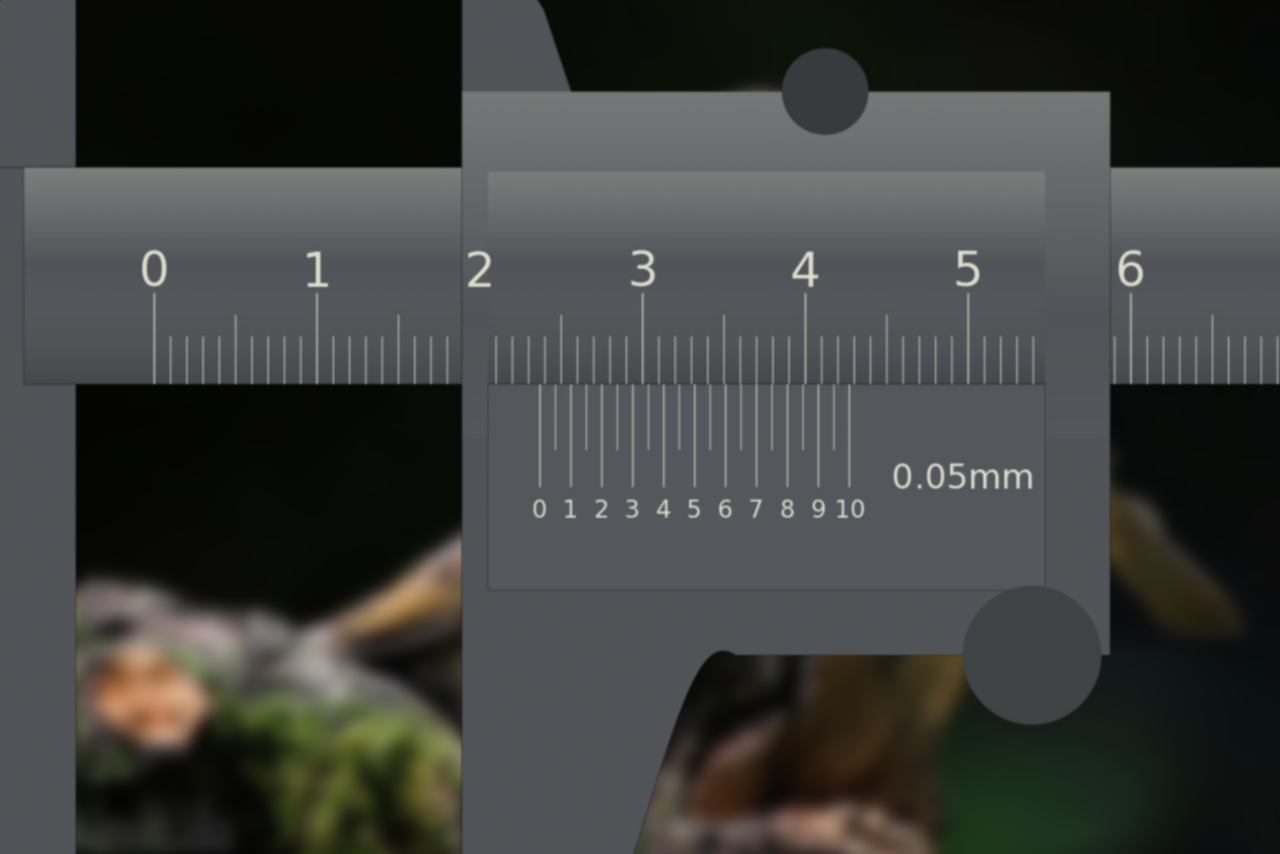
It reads mm 23.7
